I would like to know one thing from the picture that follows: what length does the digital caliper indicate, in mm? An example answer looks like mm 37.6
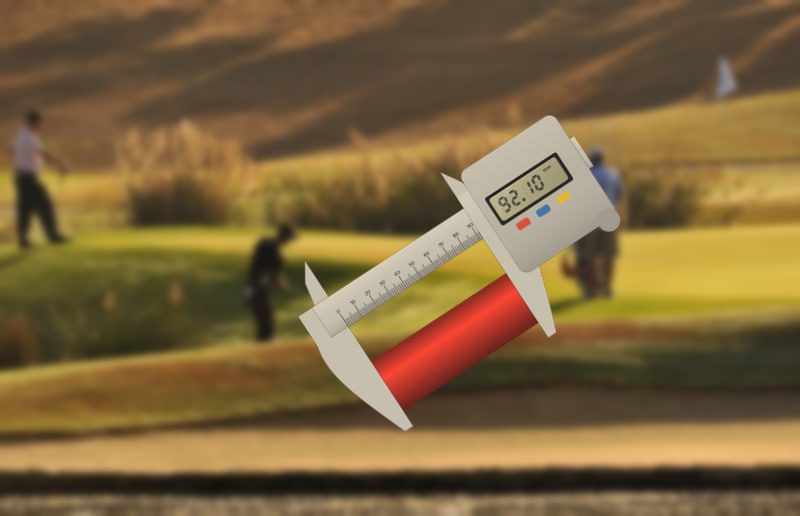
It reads mm 92.10
